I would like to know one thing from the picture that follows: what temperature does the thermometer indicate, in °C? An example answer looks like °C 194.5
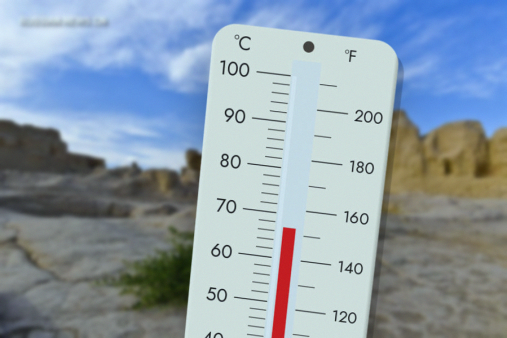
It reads °C 67
